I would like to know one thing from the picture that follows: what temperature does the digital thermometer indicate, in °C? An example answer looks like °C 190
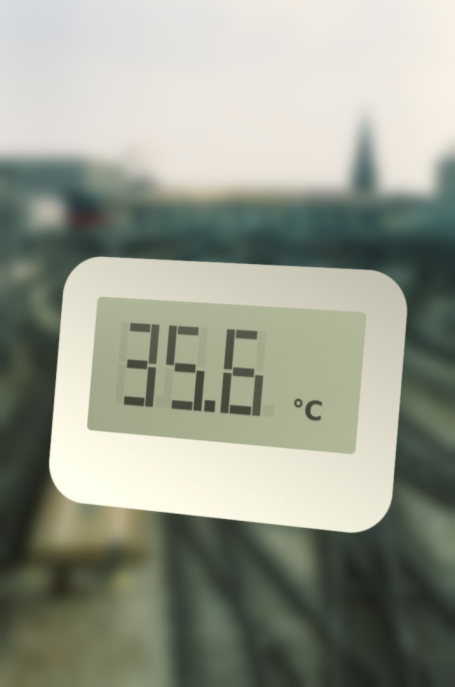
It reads °C 35.6
